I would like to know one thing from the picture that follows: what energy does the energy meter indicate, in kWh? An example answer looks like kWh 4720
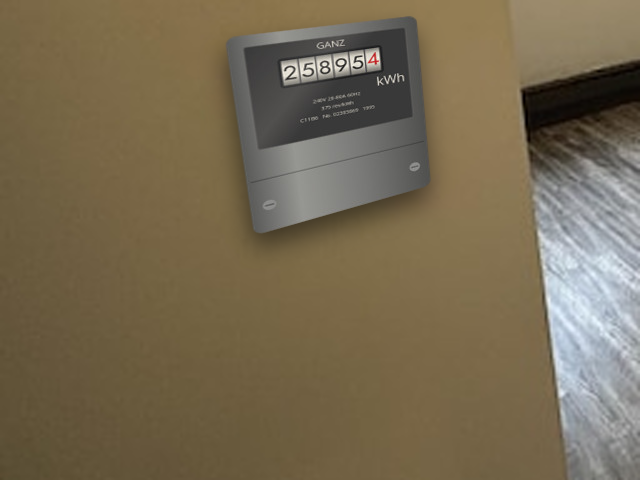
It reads kWh 25895.4
